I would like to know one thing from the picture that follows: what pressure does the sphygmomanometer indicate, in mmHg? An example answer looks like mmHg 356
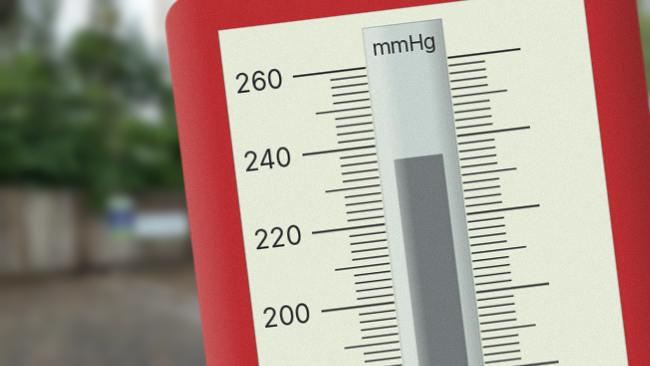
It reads mmHg 236
